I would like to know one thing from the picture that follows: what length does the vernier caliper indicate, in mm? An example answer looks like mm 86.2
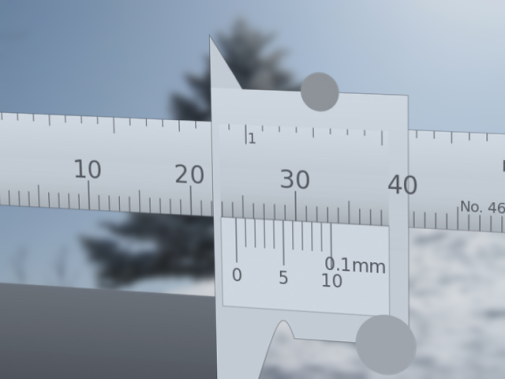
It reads mm 24.3
